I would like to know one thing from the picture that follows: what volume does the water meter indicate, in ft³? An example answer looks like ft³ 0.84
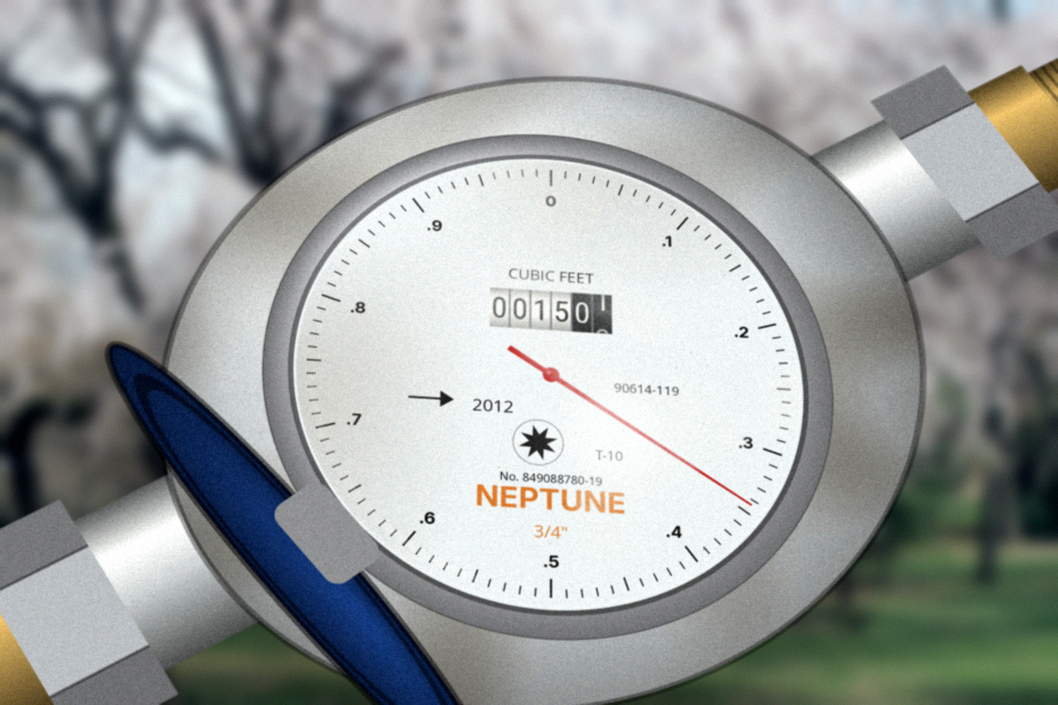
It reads ft³ 1501.34
